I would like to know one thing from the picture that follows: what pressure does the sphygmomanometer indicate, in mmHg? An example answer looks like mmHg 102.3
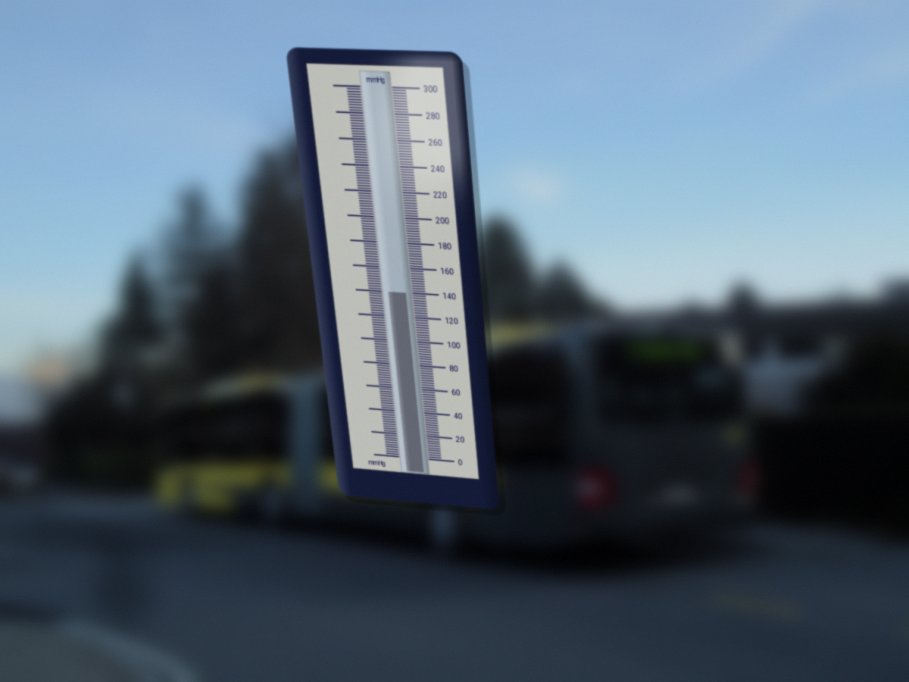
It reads mmHg 140
